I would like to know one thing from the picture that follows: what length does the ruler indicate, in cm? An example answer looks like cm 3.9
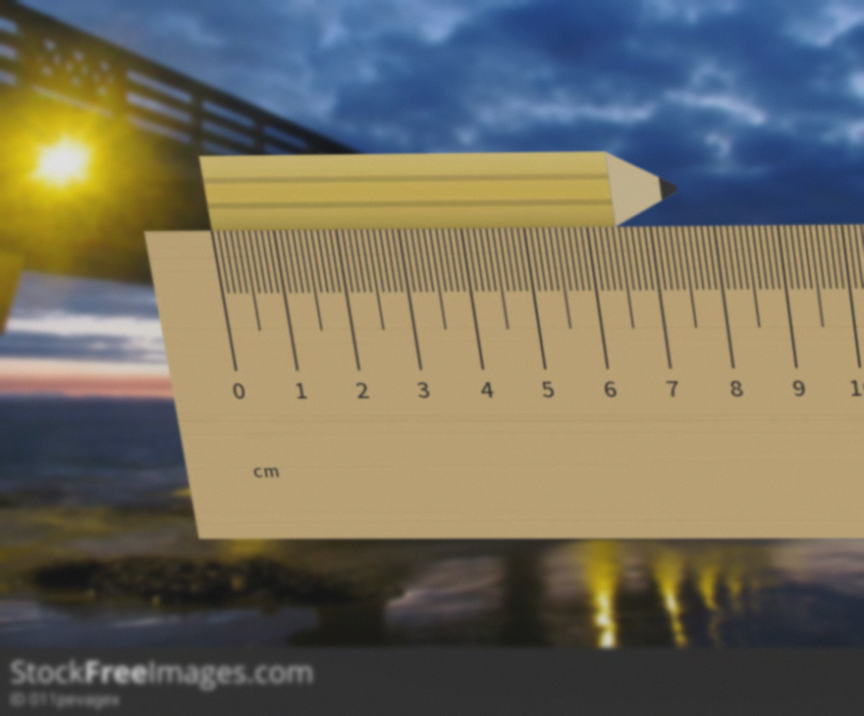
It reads cm 7.5
